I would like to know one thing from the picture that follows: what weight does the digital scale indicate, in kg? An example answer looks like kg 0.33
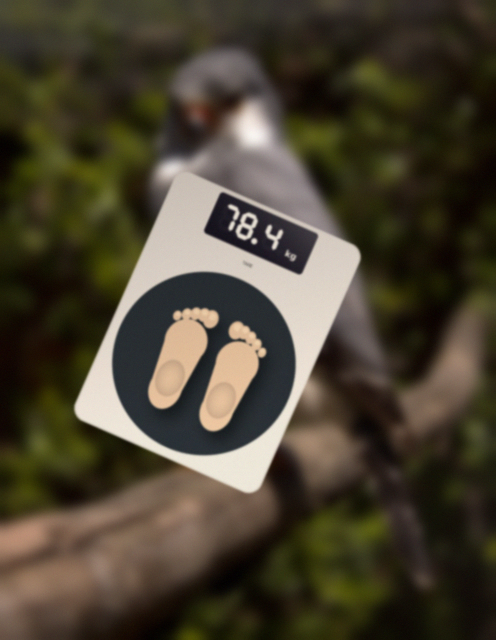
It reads kg 78.4
